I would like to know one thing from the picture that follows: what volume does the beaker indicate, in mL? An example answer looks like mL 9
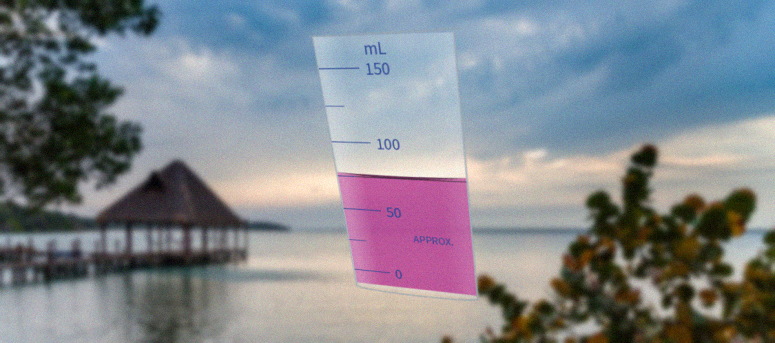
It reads mL 75
